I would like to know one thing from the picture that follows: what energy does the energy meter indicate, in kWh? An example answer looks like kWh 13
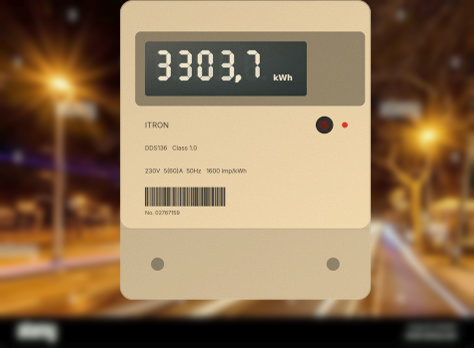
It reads kWh 3303.7
